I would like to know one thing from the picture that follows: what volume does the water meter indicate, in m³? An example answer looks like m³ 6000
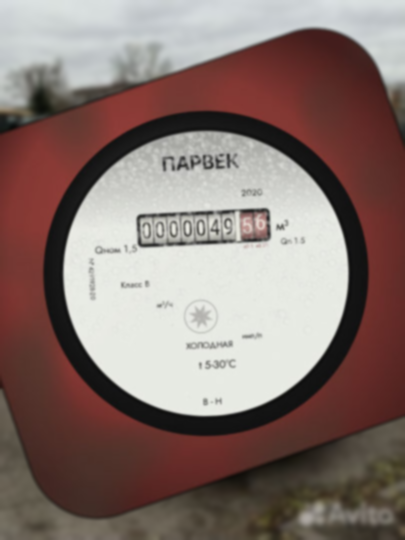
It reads m³ 49.56
